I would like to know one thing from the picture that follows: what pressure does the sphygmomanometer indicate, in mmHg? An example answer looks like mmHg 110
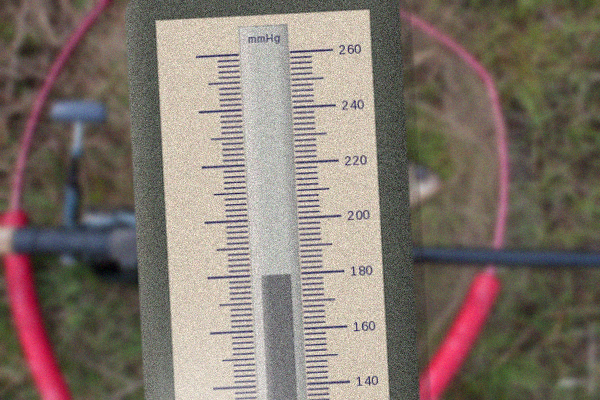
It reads mmHg 180
